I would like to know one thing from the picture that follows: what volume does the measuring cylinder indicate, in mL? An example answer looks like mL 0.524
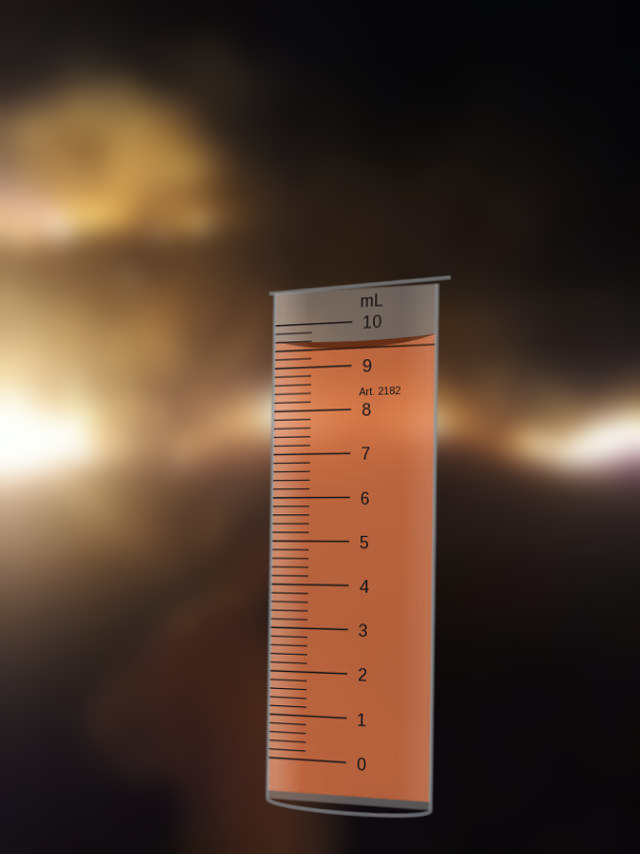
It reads mL 9.4
